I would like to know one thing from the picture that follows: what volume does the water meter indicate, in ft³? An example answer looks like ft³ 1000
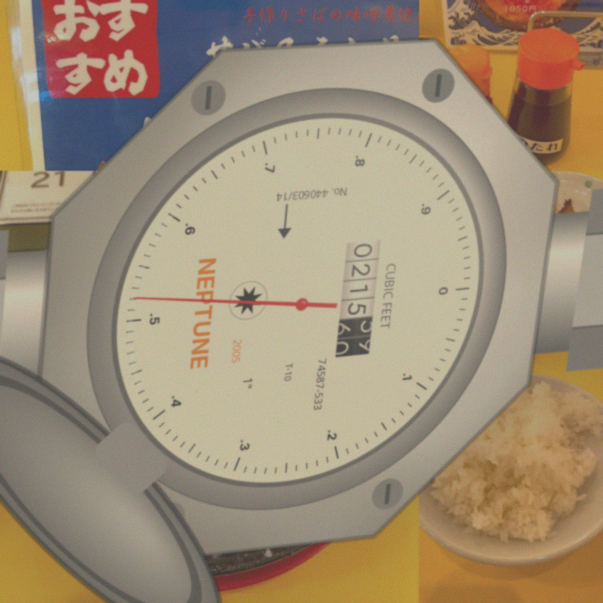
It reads ft³ 21559.52
